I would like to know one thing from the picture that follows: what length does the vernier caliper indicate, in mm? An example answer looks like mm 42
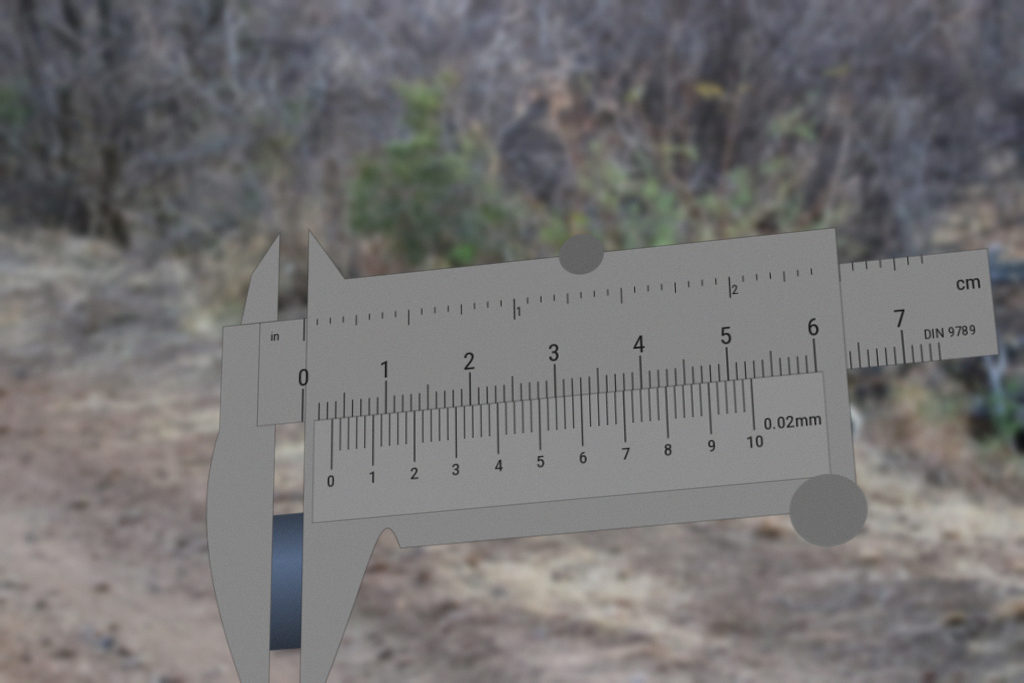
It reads mm 3.6
